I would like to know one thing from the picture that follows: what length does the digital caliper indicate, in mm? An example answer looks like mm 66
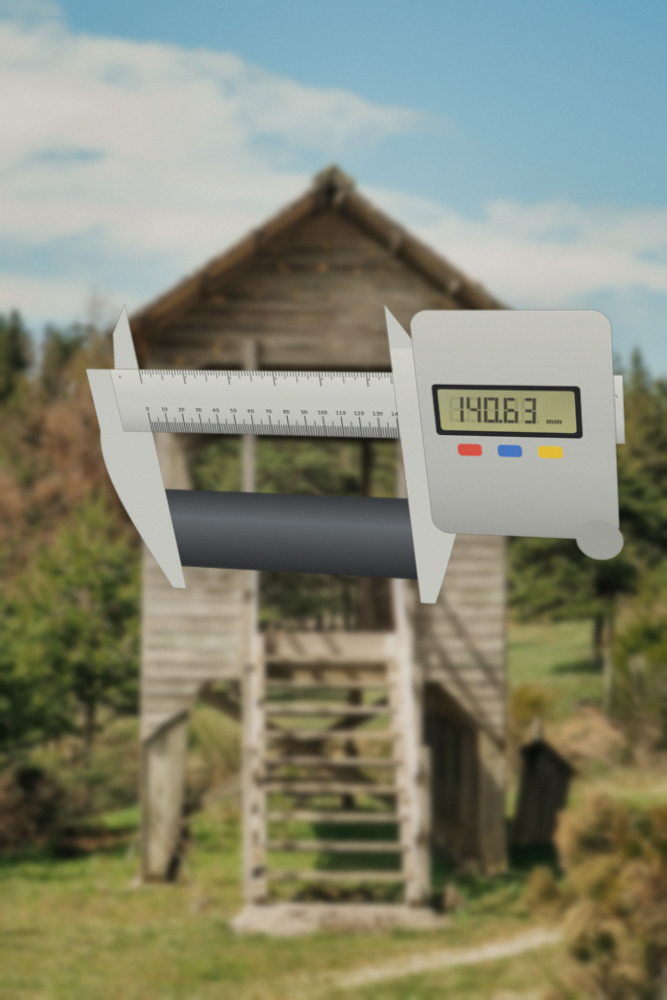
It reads mm 140.63
